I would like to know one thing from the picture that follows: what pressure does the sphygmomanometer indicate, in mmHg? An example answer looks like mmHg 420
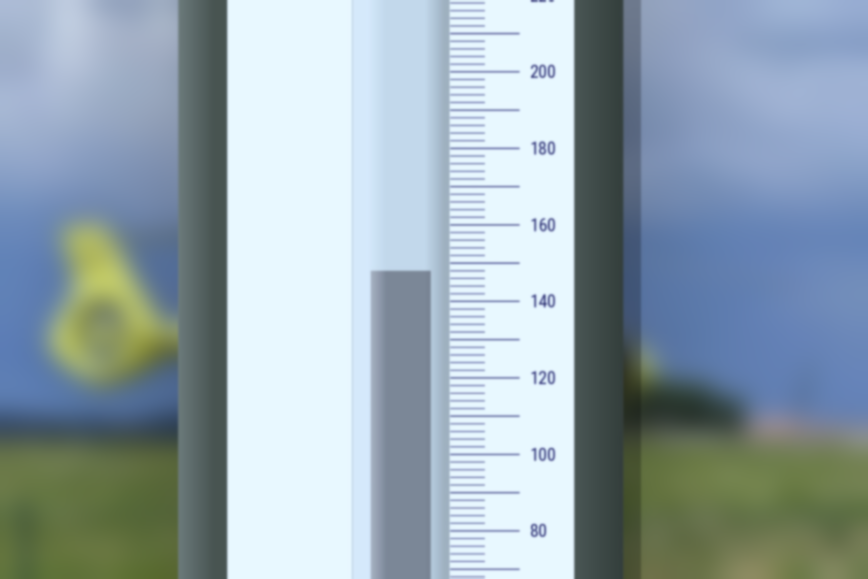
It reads mmHg 148
